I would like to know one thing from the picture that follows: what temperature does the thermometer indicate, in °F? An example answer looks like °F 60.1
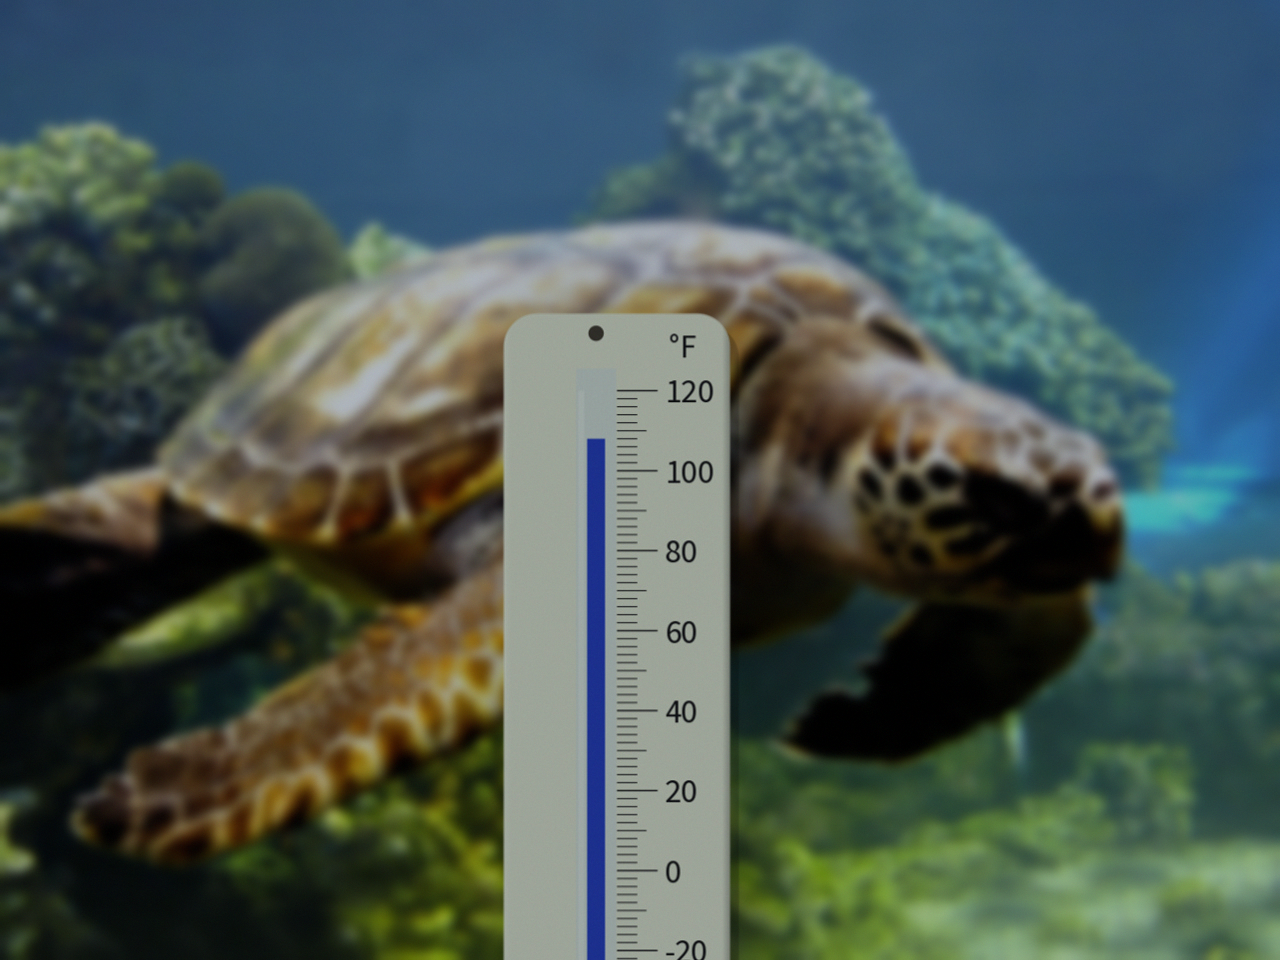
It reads °F 108
